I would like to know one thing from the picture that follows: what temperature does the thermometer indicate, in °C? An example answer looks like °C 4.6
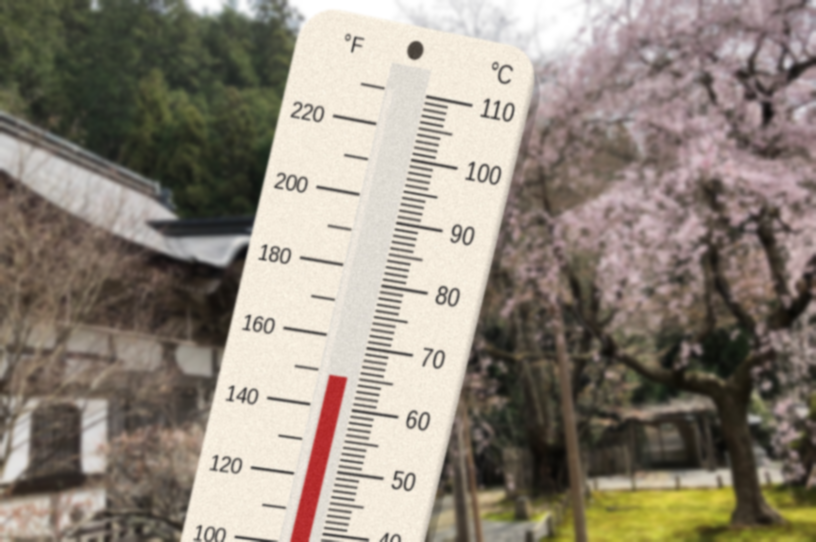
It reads °C 65
